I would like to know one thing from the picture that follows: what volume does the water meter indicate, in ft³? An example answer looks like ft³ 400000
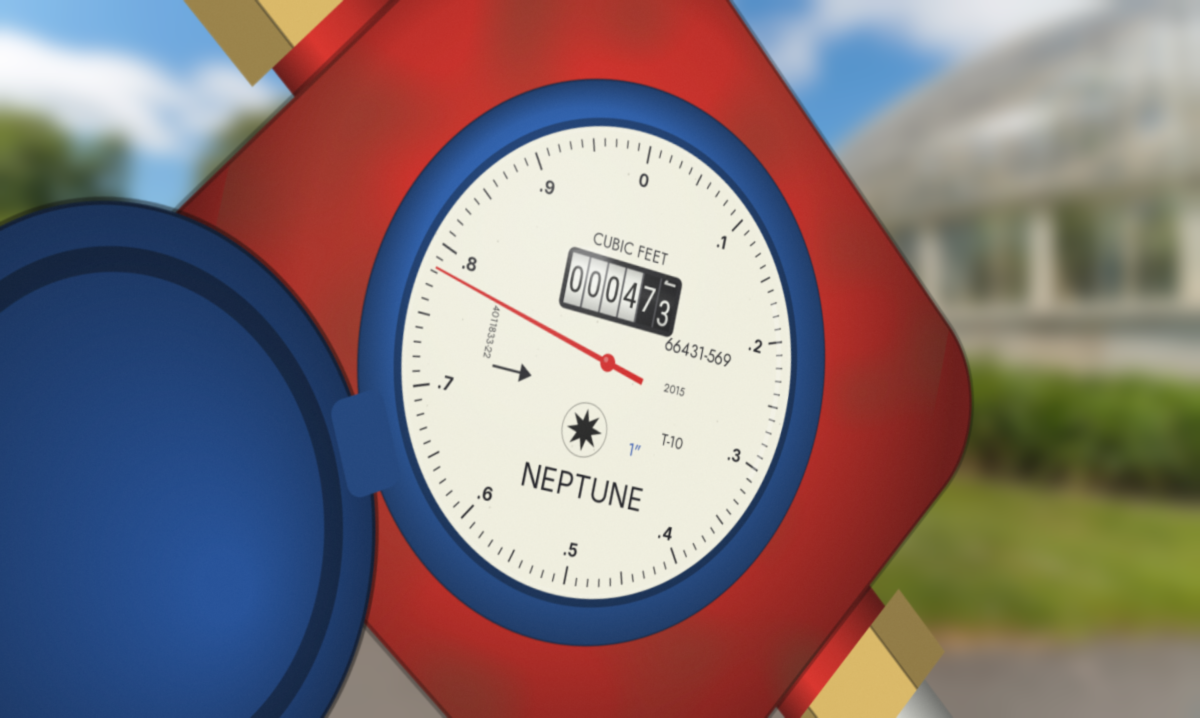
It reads ft³ 472.78
